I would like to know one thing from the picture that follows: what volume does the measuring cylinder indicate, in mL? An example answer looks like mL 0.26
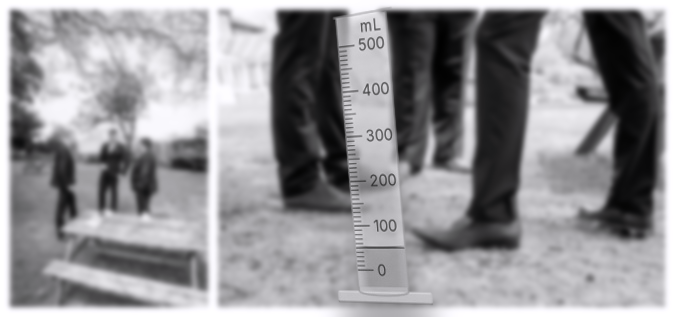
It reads mL 50
